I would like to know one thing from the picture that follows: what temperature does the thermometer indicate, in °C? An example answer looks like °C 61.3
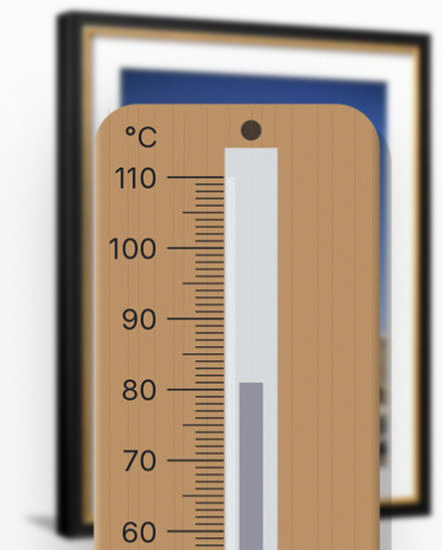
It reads °C 81
